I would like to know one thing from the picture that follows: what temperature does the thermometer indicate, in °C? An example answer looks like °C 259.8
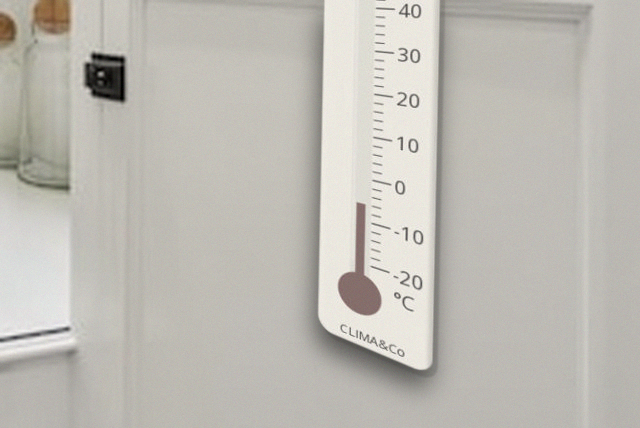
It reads °C -6
